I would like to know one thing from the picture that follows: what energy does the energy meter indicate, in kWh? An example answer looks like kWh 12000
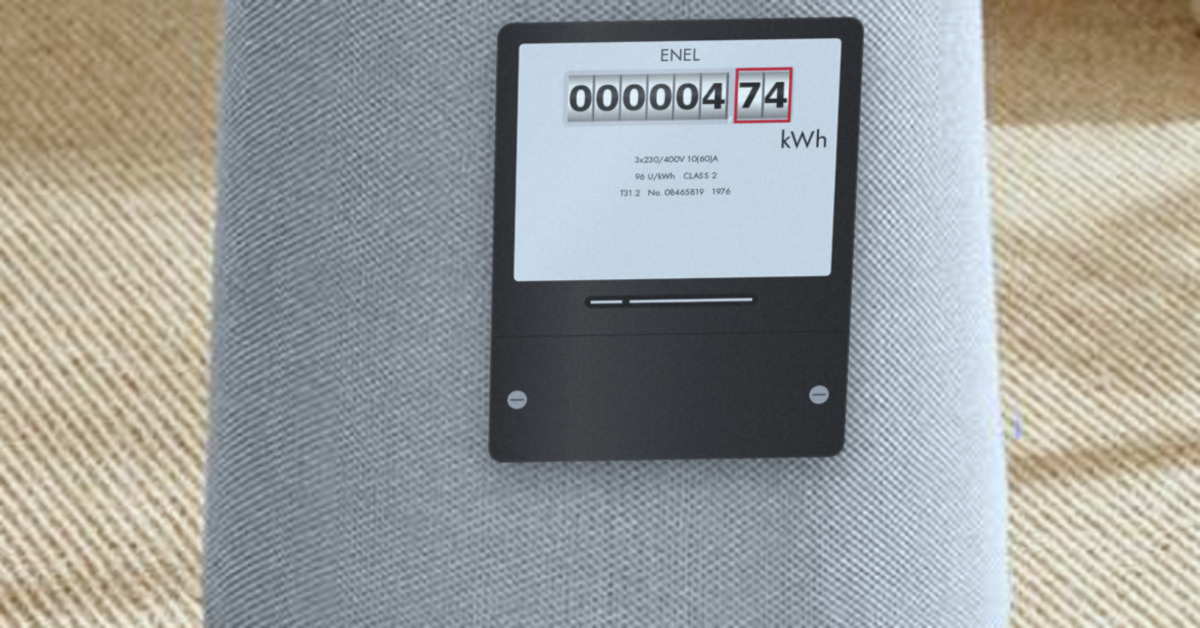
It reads kWh 4.74
